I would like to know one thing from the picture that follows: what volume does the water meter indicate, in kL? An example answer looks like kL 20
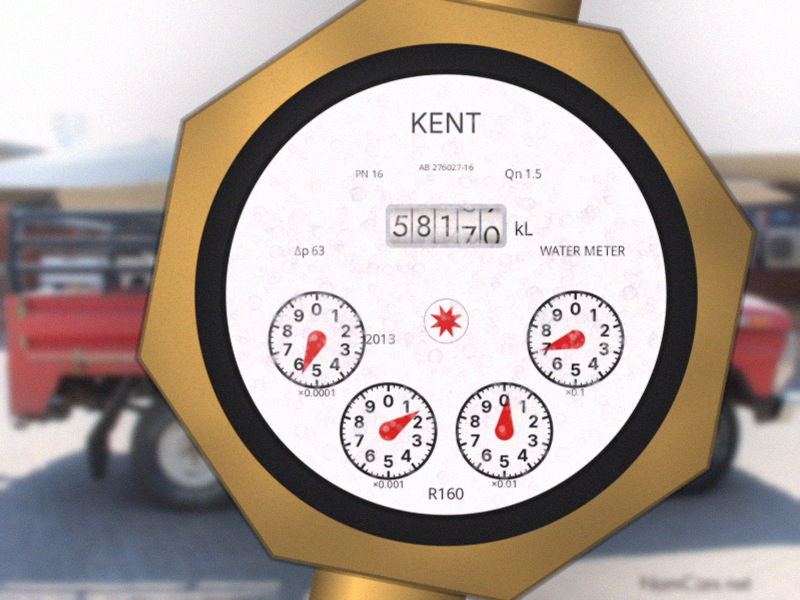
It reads kL 58169.7015
